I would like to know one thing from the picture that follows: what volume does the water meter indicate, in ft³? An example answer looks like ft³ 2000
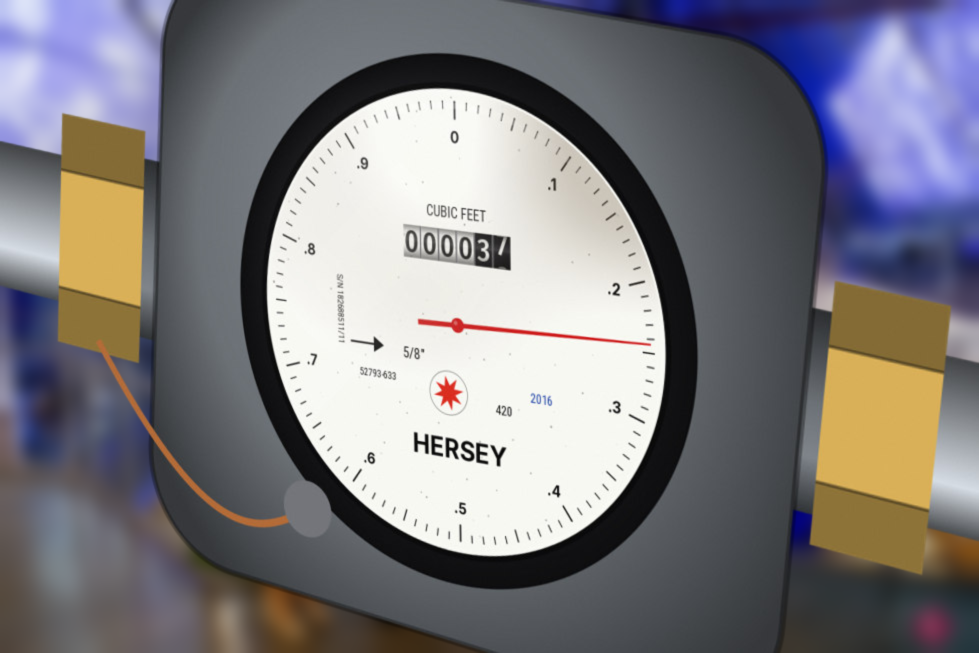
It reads ft³ 37.24
